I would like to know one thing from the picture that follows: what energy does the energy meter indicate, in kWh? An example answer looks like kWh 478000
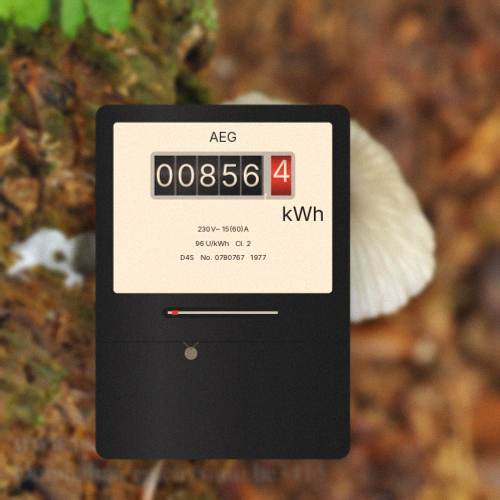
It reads kWh 856.4
